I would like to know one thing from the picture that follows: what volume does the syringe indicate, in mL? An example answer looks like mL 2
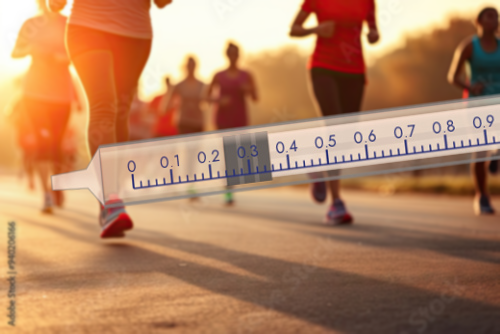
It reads mL 0.24
